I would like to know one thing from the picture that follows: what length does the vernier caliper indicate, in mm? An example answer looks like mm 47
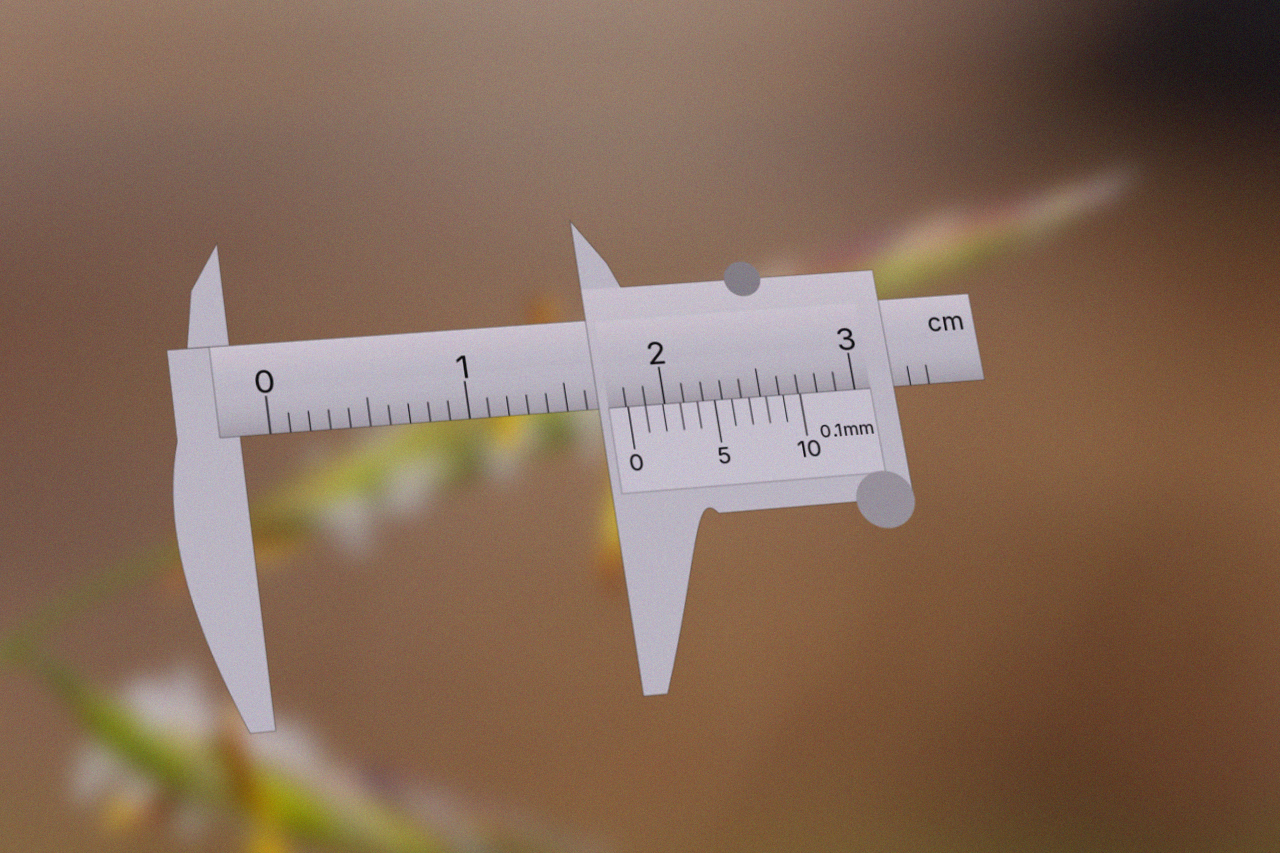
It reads mm 18.1
